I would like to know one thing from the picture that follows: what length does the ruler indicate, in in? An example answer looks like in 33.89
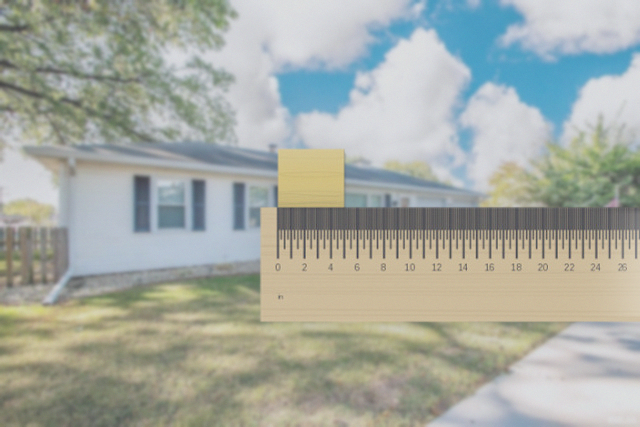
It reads in 5
